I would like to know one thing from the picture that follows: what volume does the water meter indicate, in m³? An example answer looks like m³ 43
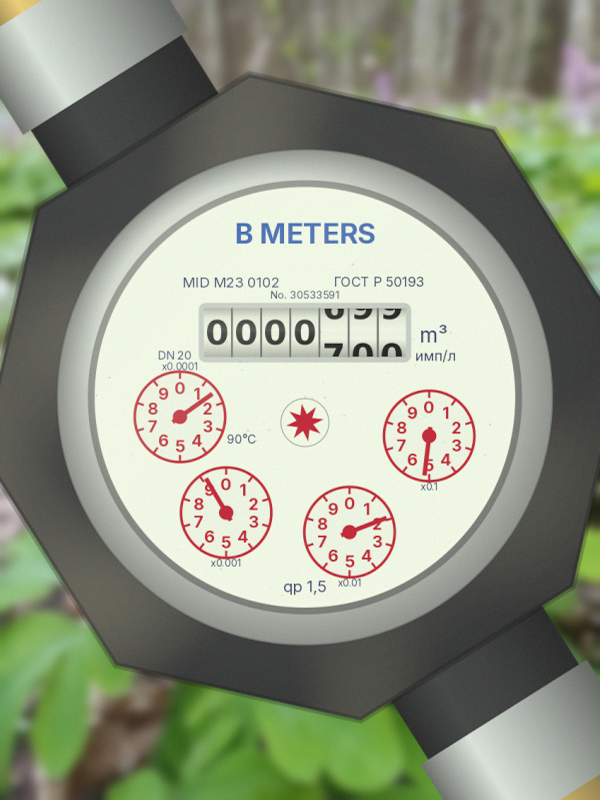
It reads m³ 699.5191
